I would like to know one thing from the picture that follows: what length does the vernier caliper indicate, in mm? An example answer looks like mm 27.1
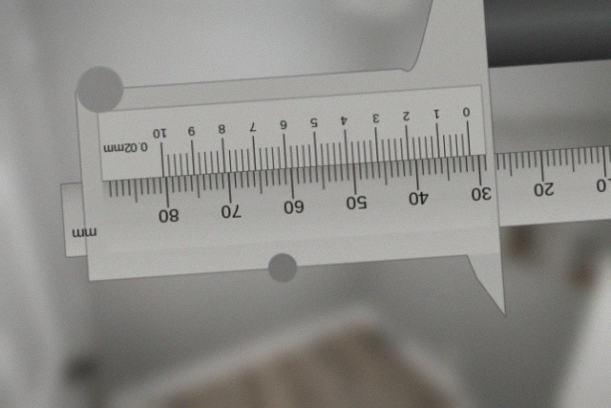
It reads mm 31.4
